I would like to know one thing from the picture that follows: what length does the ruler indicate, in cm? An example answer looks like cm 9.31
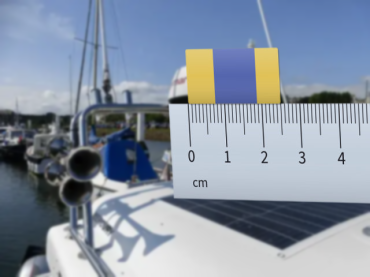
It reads cm 2.5
